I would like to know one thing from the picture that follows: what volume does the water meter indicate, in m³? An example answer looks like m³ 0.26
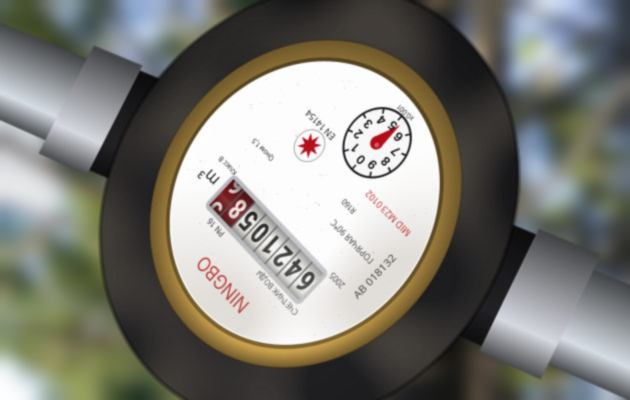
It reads m³ 642105.855
